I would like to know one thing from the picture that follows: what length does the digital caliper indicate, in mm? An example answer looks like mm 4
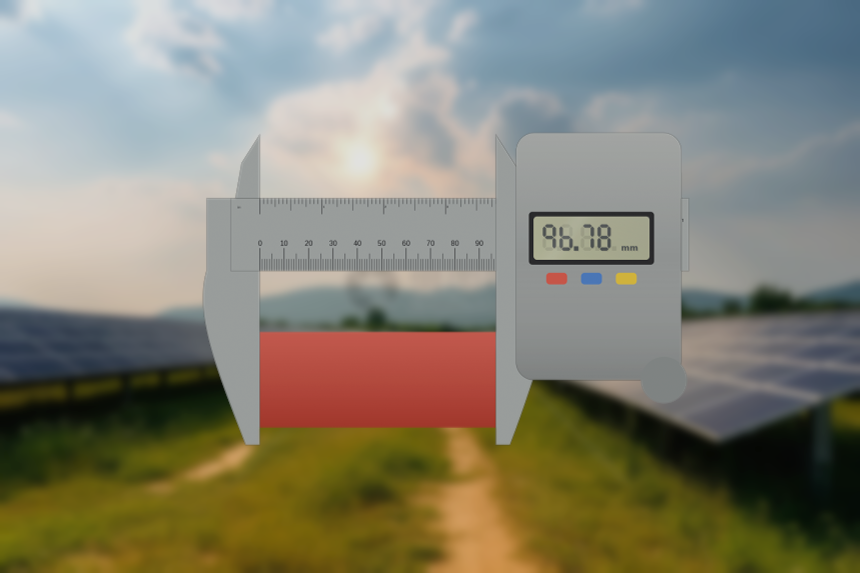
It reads mm 96.78
